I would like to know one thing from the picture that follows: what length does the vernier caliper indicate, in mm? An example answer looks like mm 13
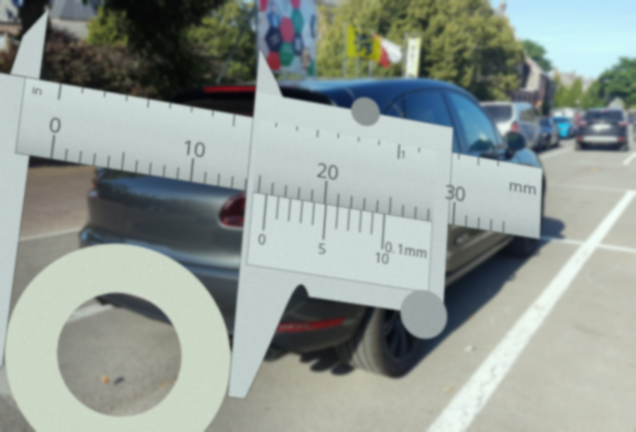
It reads mm 15.6
